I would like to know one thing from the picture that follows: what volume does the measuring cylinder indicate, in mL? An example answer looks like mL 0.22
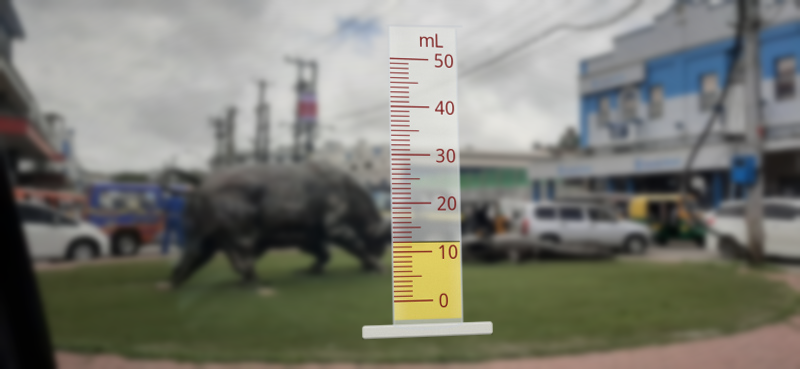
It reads mL 12
